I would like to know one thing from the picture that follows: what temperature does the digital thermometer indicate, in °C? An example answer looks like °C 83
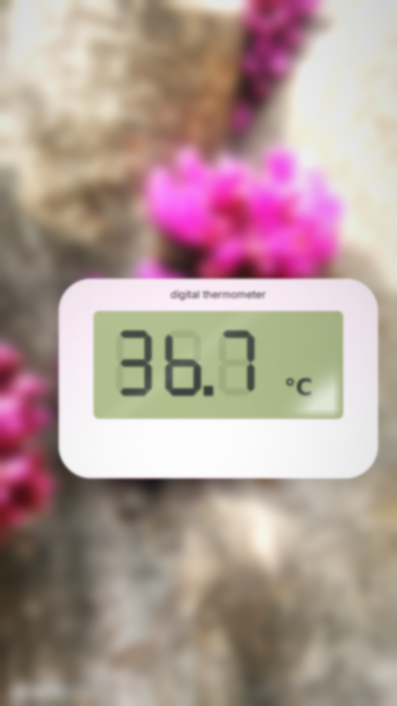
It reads °C 36.7
